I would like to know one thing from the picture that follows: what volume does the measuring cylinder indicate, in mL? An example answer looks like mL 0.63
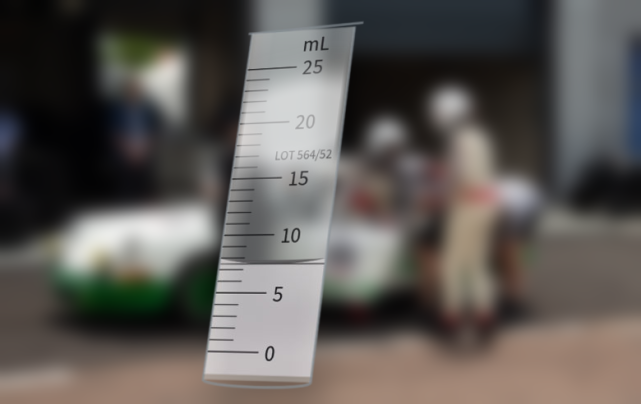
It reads mL 7.5
